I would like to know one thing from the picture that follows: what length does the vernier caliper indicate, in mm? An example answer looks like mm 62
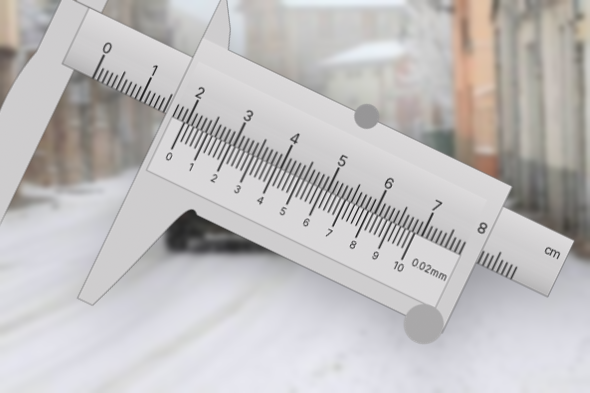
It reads mm 19.5
